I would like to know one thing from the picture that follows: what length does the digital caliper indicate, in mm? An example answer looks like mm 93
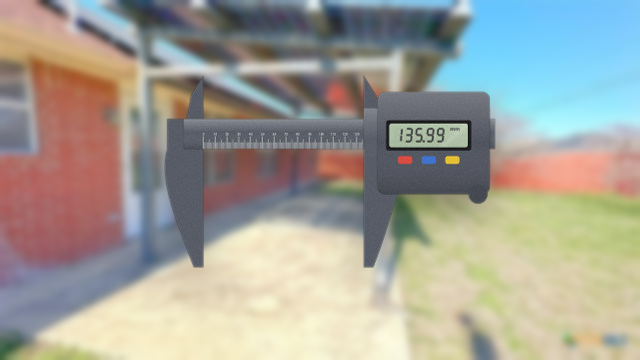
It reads mm 135.99
